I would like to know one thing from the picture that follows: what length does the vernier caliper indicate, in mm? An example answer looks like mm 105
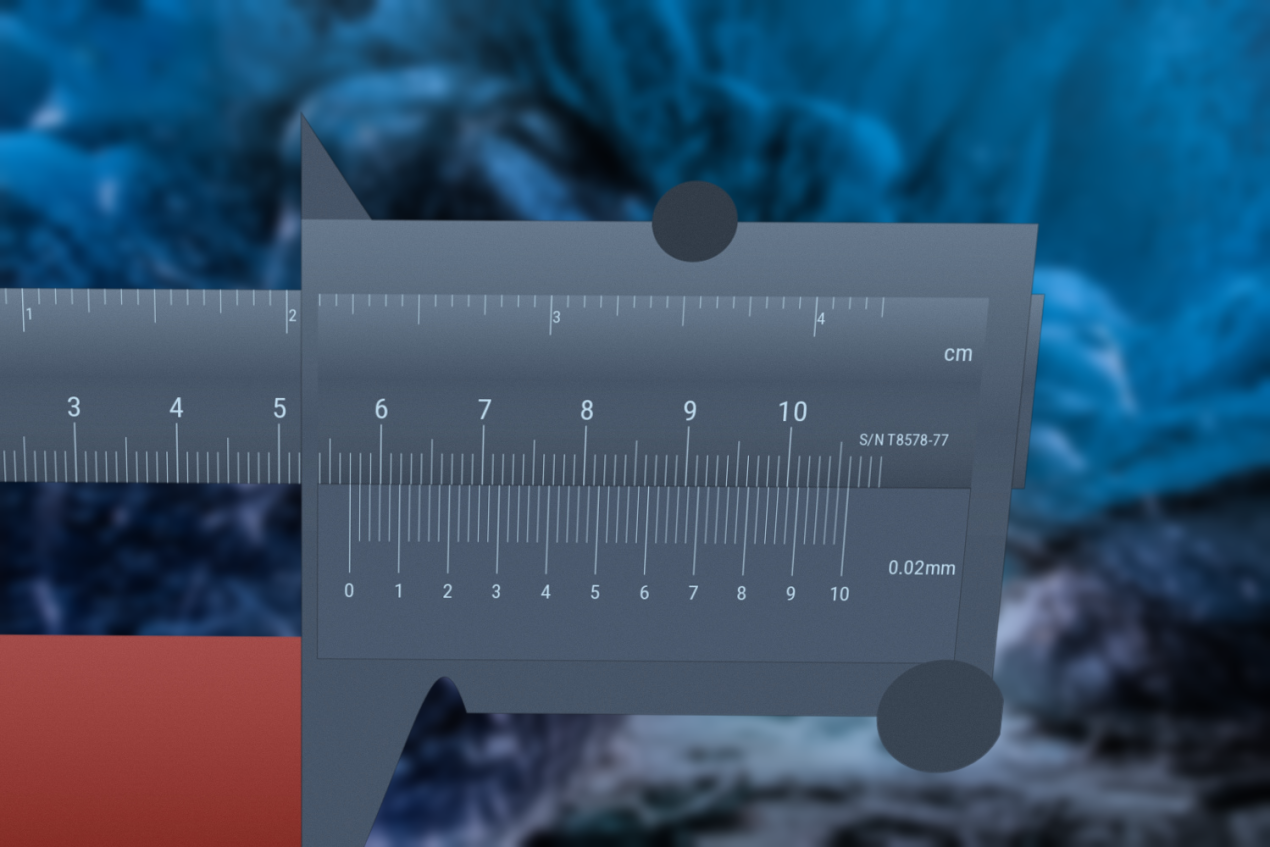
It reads mm 57.0
